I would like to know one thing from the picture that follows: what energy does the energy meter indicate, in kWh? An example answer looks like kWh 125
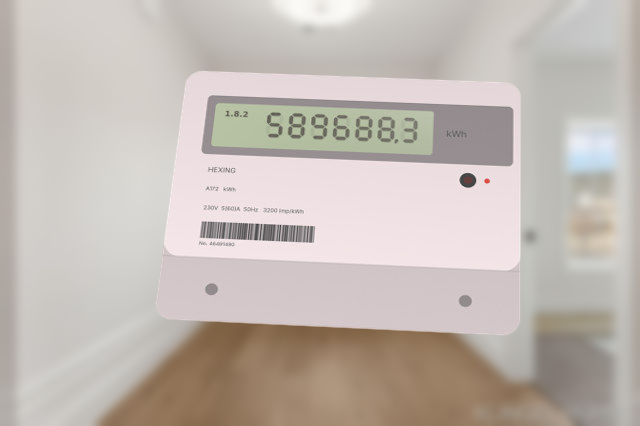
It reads kWh 589688.3
